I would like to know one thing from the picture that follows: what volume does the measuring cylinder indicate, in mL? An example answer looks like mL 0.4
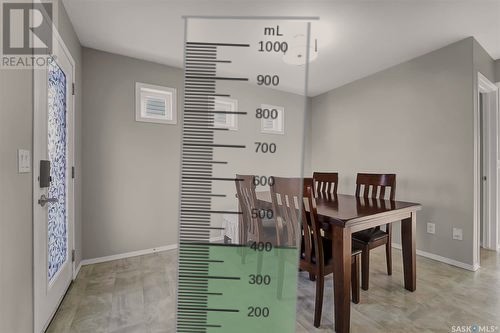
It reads mL 400
